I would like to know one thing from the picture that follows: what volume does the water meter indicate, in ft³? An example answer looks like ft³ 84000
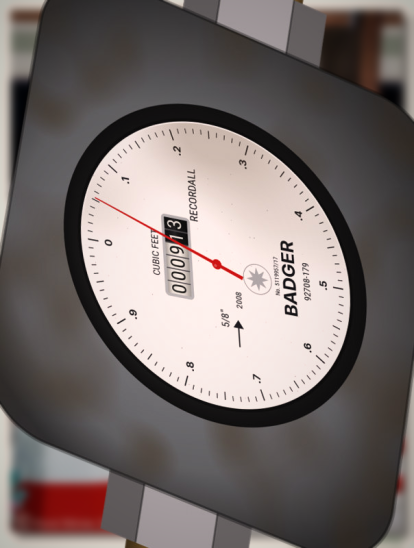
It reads ft³ 913.05
